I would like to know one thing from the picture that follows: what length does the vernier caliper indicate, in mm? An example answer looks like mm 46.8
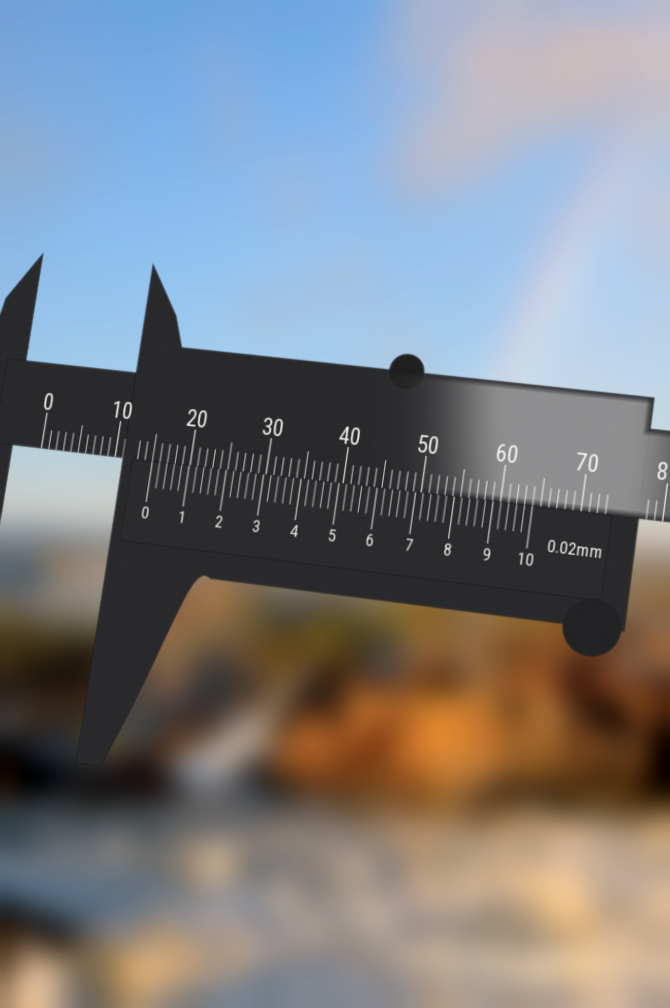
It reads mm 15.0
